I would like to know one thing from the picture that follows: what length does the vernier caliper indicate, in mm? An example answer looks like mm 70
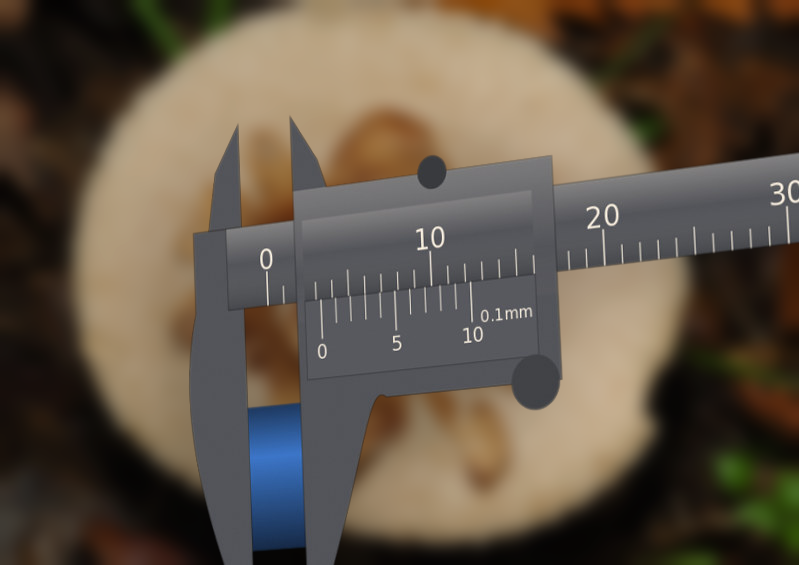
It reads mm 3.3
